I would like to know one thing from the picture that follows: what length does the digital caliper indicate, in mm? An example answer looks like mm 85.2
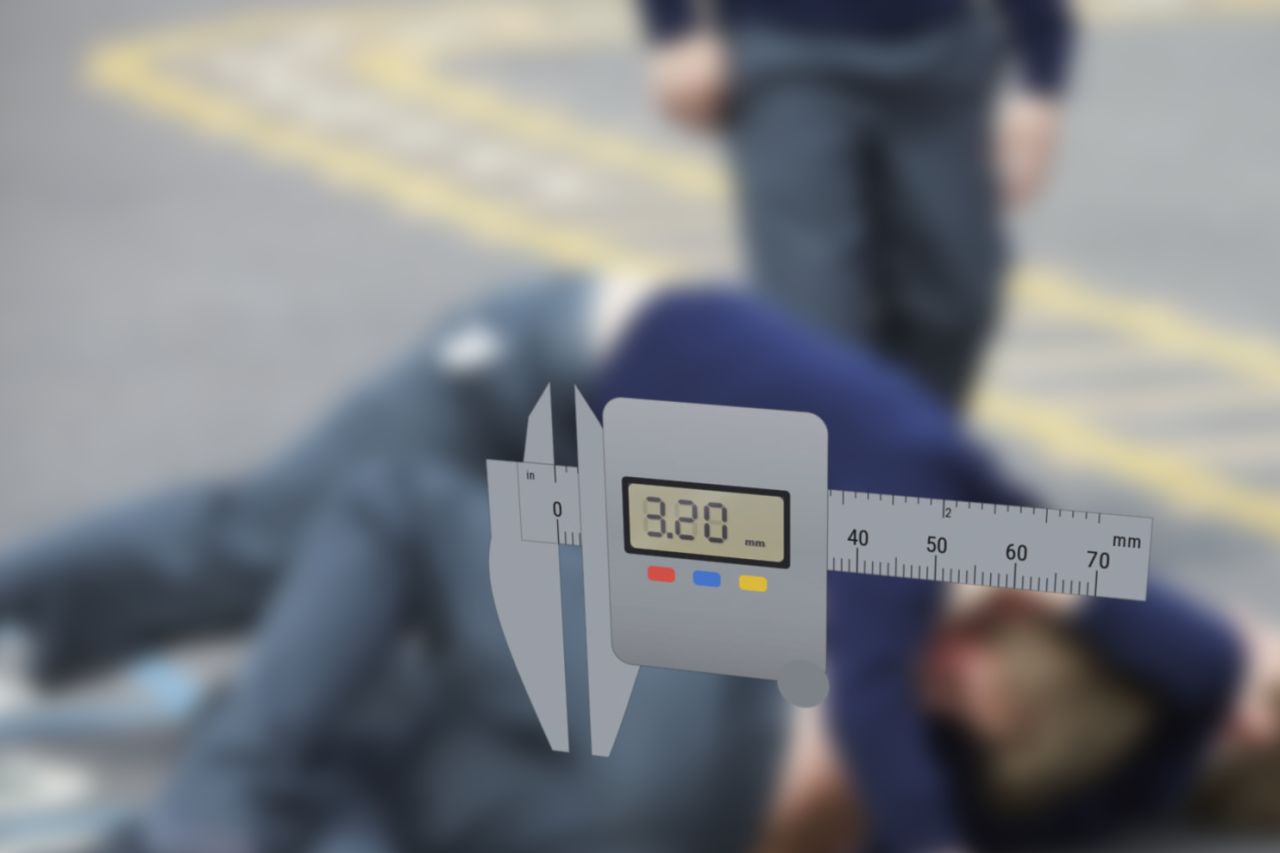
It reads mm 3.20
